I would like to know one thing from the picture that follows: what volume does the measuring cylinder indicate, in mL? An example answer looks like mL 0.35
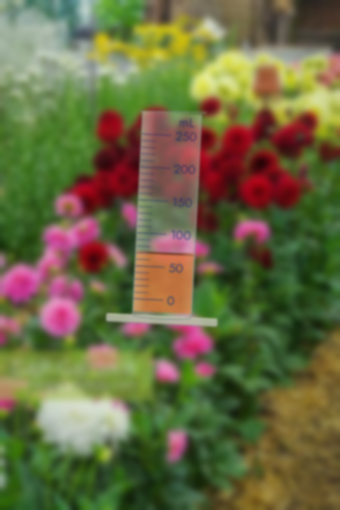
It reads mL 70
